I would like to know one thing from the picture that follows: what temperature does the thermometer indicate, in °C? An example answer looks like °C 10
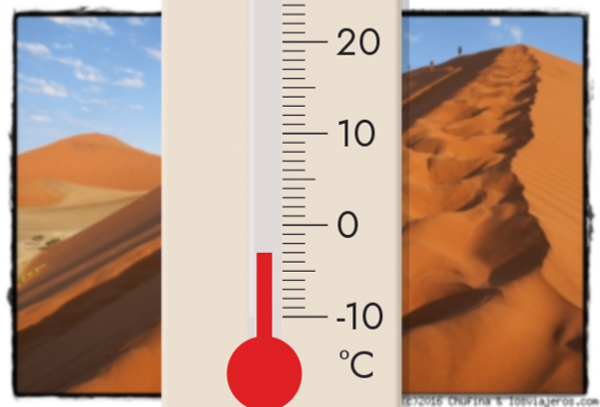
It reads °C -3
